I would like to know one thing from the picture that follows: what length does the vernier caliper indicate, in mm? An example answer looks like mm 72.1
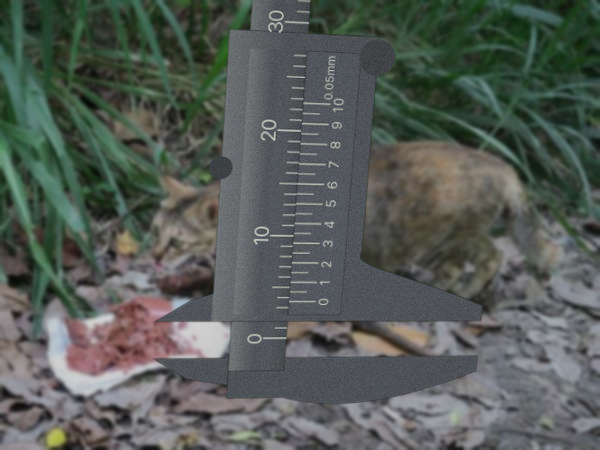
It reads mm 3.6
